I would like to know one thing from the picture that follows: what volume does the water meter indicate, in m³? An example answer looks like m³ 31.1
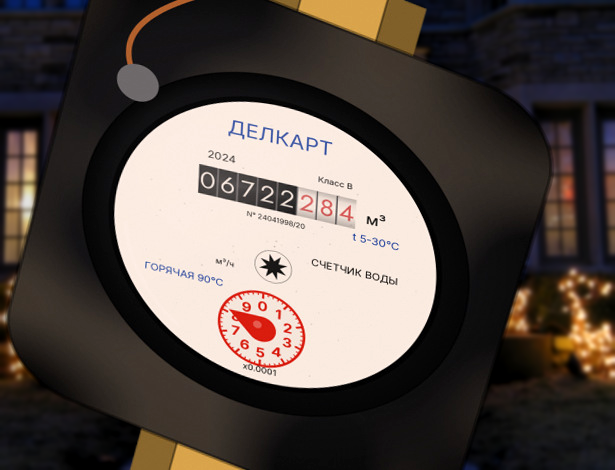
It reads m³ 6722.2848
